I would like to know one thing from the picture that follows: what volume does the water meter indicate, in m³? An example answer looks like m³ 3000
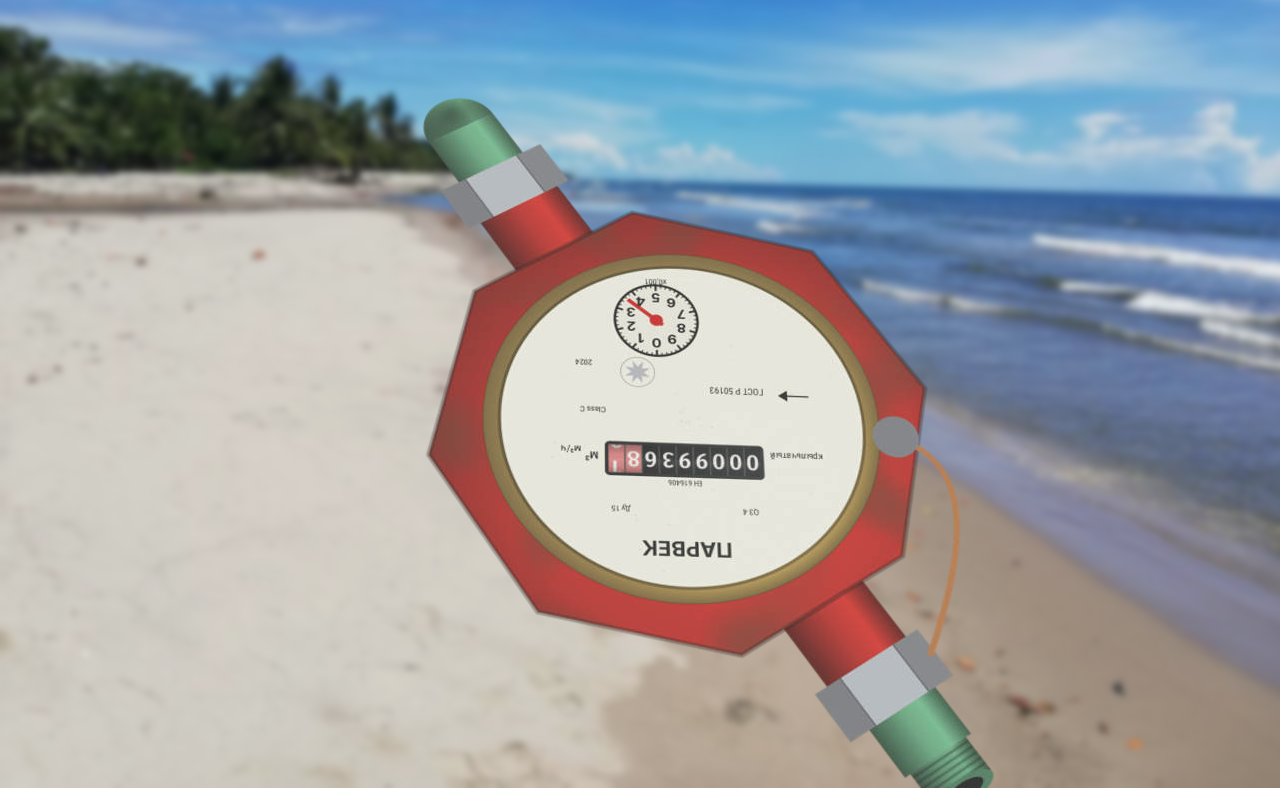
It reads m³ 9936.813
